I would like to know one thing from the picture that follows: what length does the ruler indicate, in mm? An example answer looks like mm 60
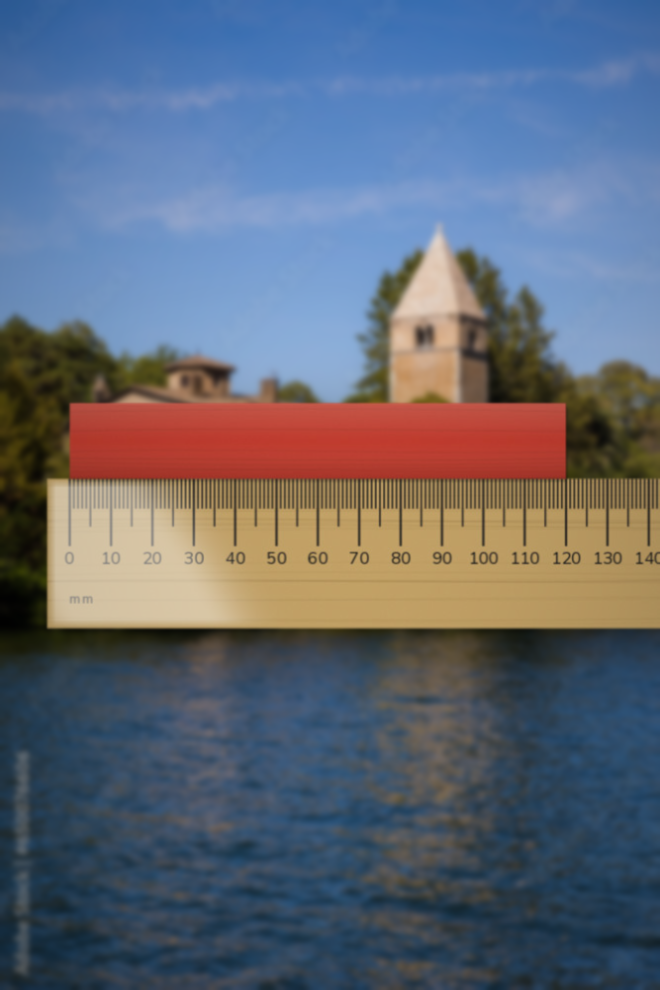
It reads mm 120
